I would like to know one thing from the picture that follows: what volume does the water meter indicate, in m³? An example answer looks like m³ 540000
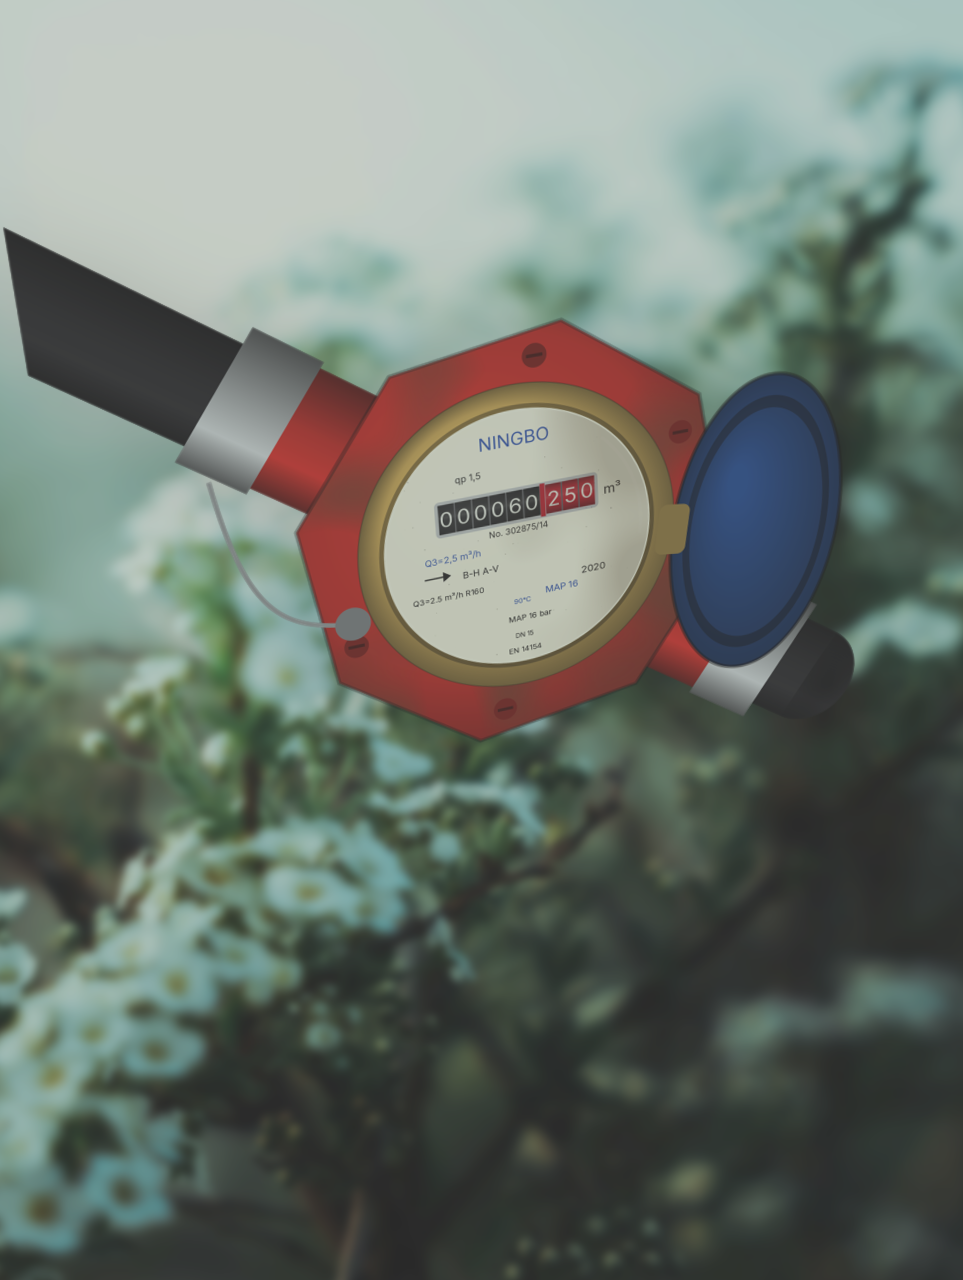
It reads m³ 60.250
